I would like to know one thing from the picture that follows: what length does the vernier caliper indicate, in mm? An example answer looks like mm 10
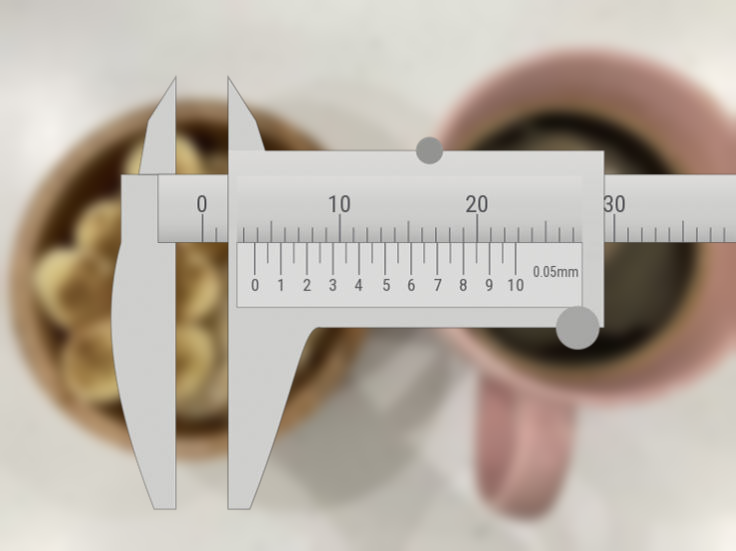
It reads mm 3.8
